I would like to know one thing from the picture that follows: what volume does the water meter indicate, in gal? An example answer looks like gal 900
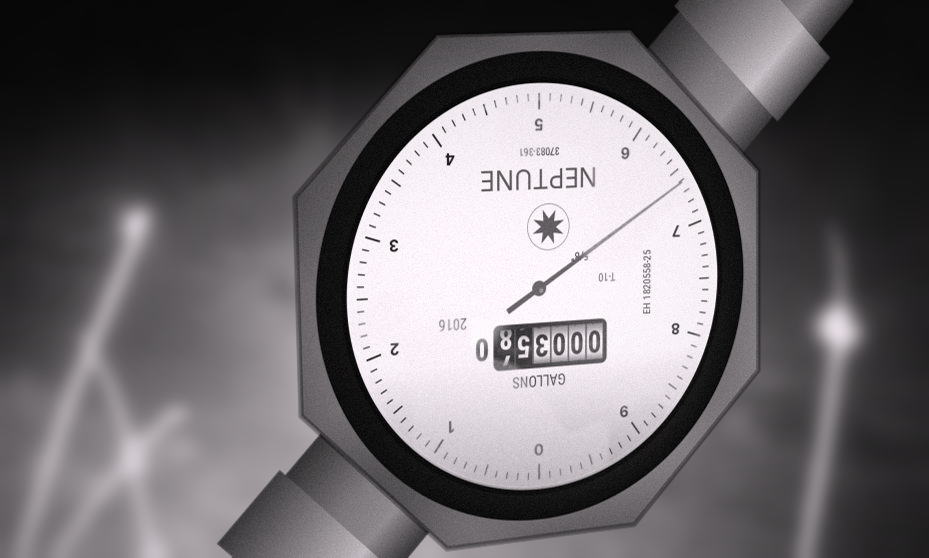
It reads gal 3576.6
